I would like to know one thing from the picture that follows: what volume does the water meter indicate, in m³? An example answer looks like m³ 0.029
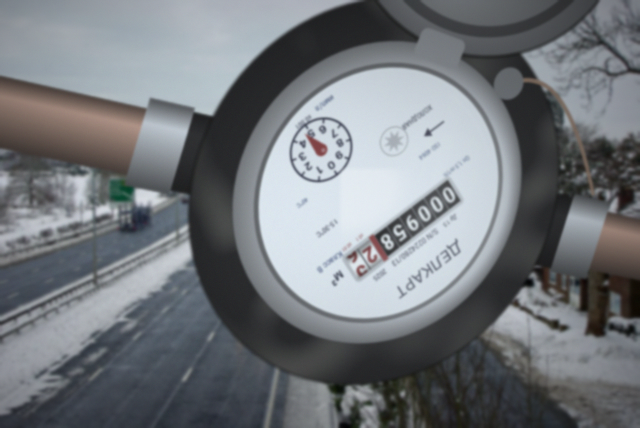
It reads m³ 958.254
